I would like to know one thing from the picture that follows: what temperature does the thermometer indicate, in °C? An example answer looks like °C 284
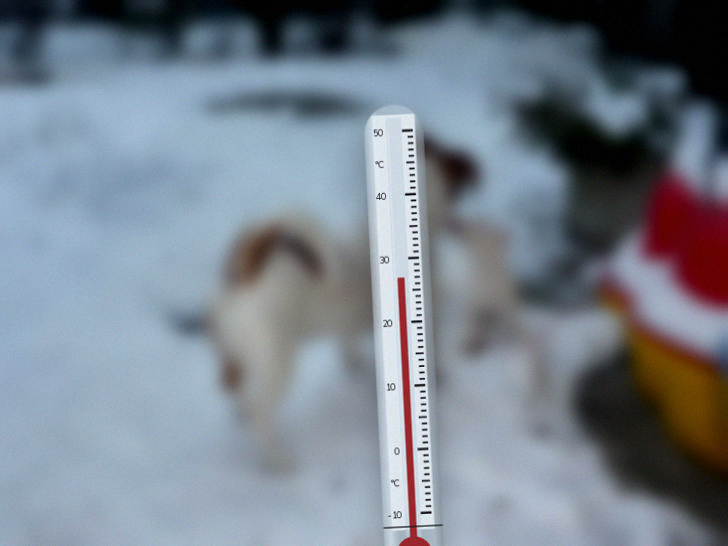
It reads °C 27
